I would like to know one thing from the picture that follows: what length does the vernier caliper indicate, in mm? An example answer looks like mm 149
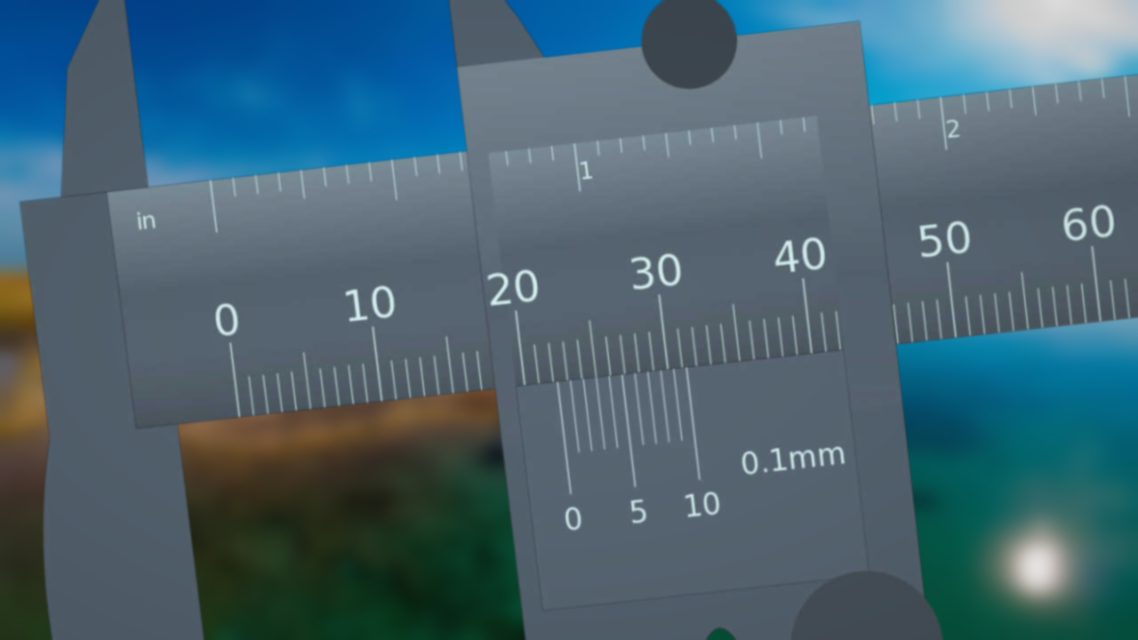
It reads mm 22.3
